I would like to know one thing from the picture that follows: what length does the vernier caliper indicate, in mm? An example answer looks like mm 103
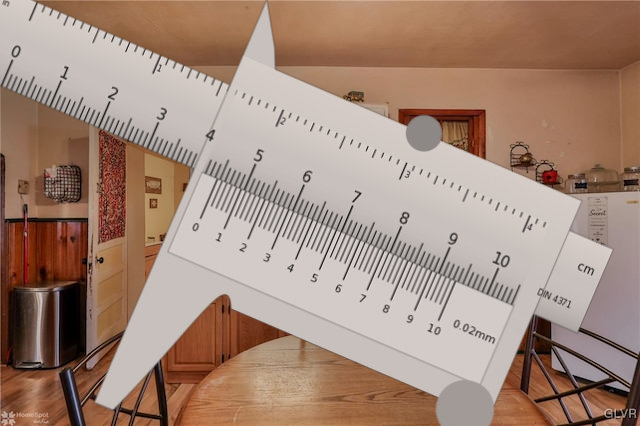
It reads mm 44.5
